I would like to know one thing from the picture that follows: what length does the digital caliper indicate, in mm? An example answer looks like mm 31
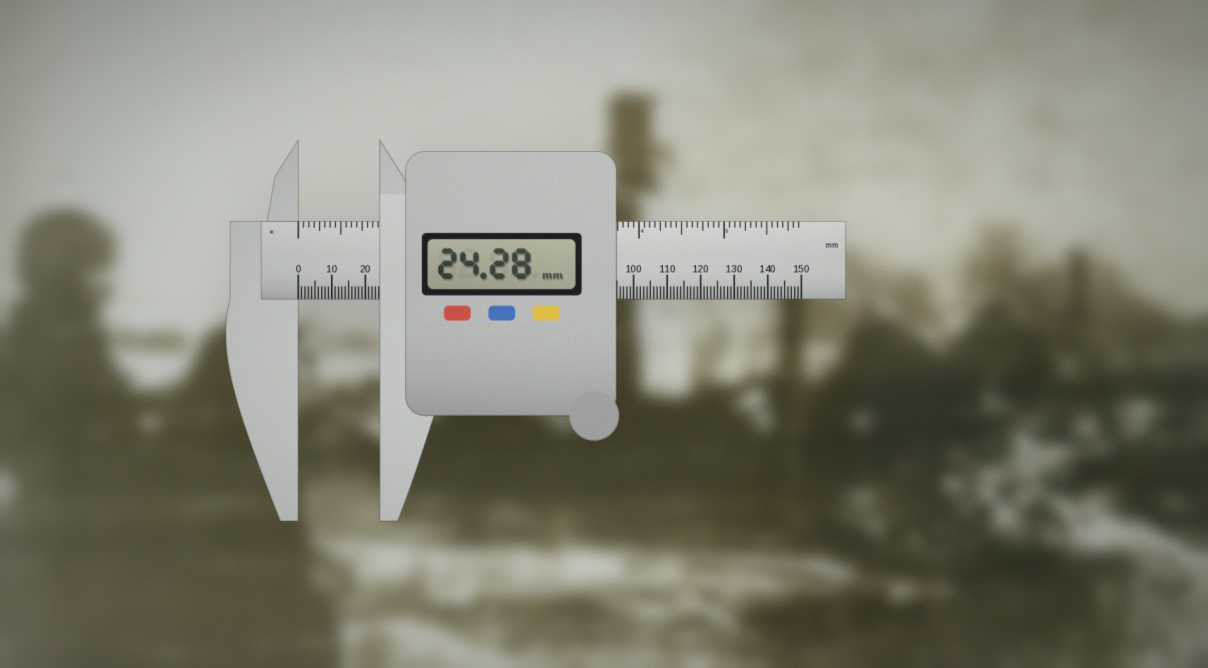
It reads mm 24.28
